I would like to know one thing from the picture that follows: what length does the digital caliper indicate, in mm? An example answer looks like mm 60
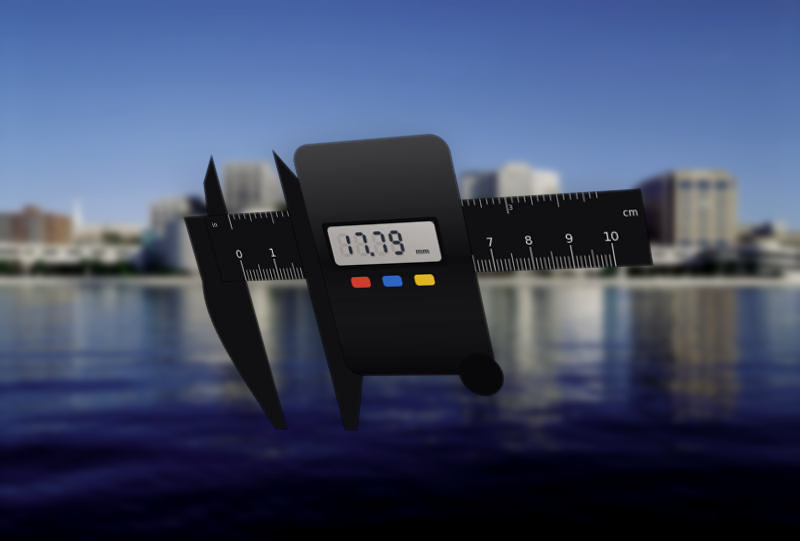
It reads mm 17.79
